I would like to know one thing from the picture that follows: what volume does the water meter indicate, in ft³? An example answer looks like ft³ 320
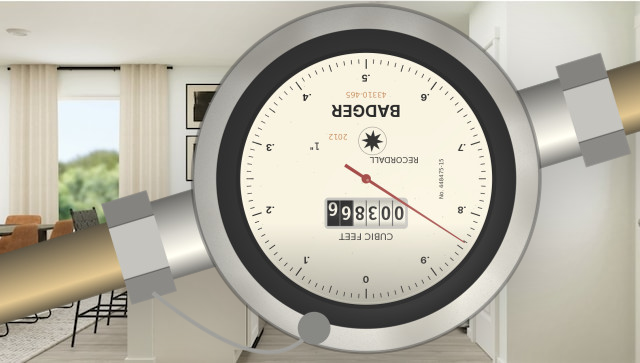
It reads ft³ 3865.84
